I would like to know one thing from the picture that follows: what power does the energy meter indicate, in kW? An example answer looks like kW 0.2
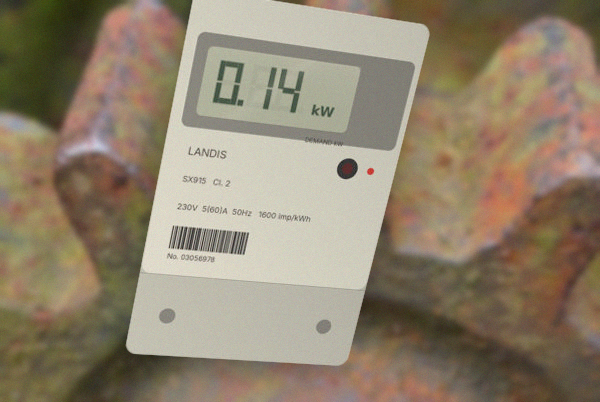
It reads kW 0.14
